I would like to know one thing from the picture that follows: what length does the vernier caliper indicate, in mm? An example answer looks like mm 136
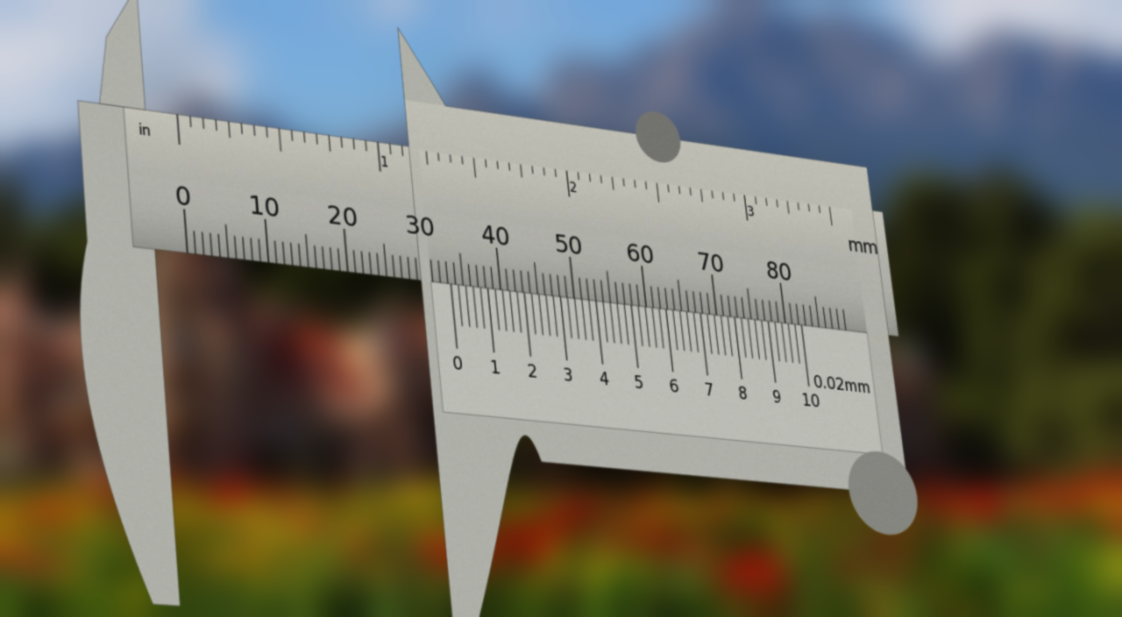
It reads mm 33.4
